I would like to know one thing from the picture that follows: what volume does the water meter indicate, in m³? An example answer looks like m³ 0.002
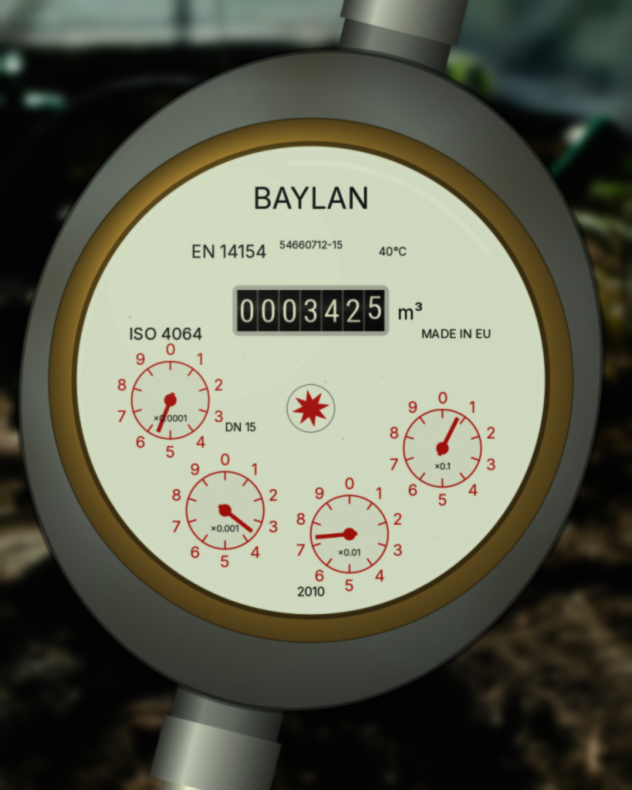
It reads m³ 3425.0735
